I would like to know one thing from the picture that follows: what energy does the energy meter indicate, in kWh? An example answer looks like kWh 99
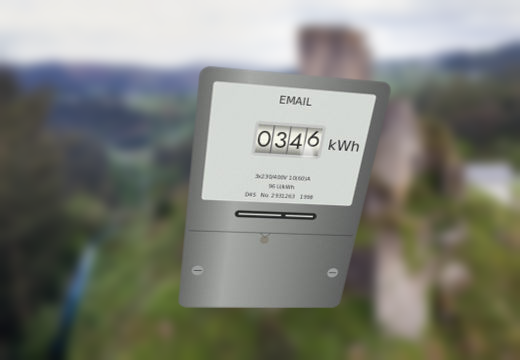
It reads kWh 346
